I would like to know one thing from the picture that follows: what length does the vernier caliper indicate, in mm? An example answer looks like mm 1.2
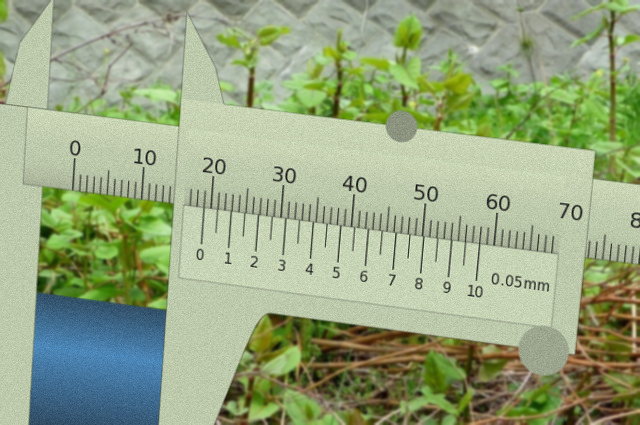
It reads mm 19.0
